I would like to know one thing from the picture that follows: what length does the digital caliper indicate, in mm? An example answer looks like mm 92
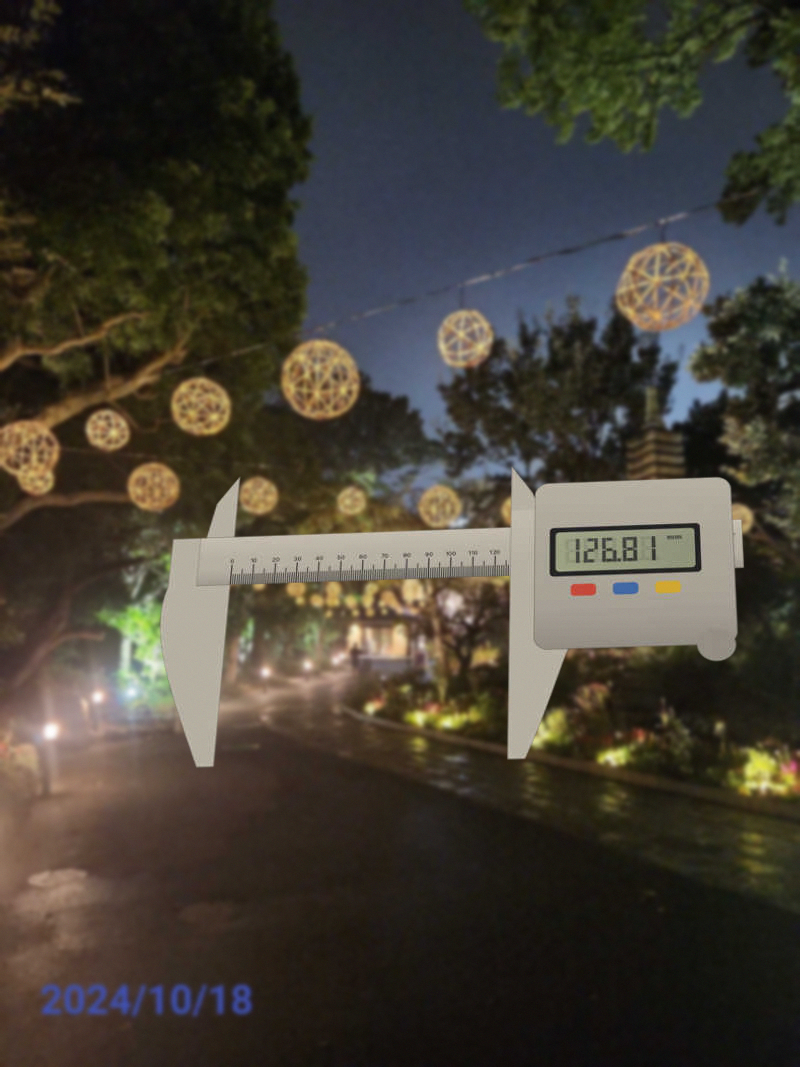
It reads mm 126.81
